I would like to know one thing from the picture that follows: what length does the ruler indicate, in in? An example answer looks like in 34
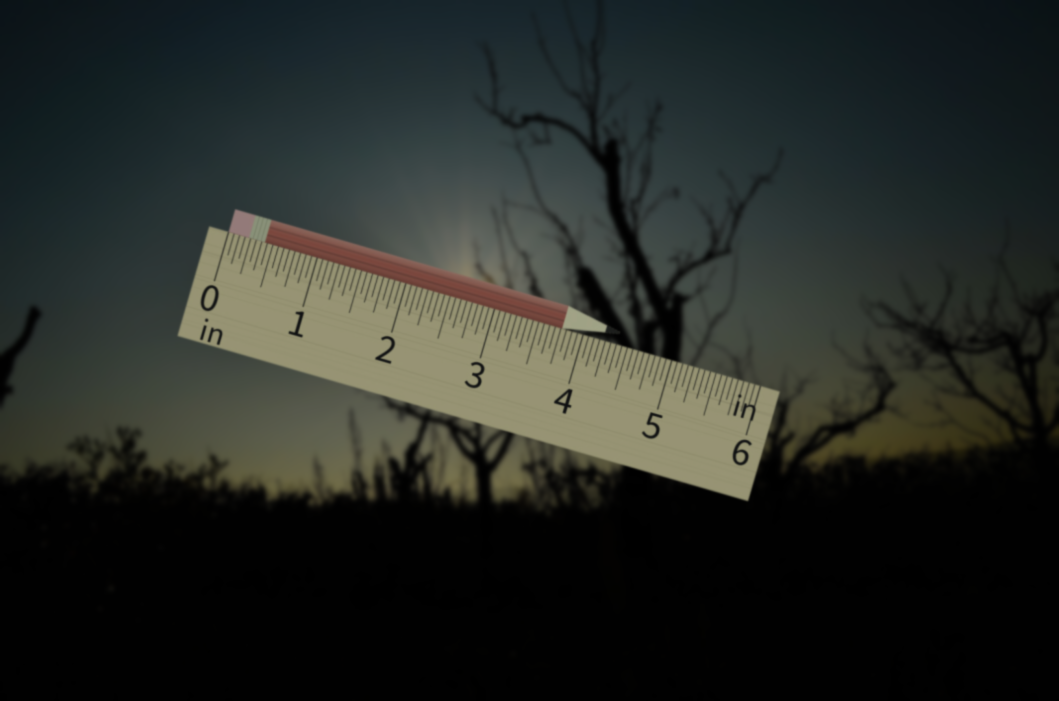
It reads in 4.375
